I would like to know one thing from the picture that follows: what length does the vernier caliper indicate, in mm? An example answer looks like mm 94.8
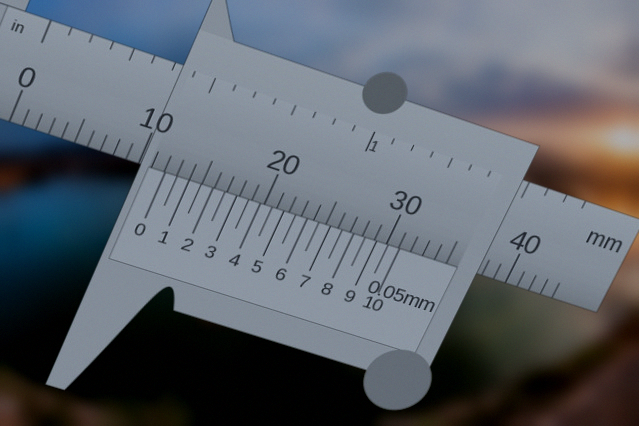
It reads mm 12.1
